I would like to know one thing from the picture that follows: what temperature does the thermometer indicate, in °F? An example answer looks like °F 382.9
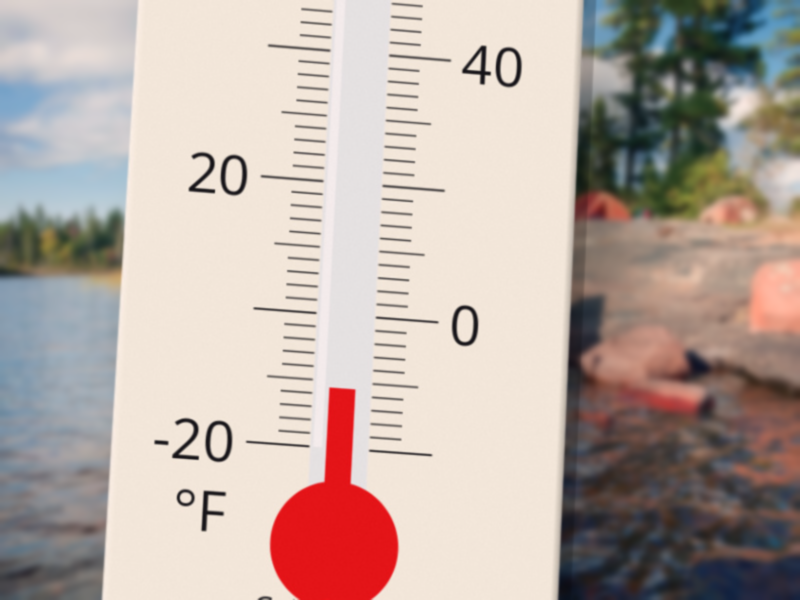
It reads °F -11
